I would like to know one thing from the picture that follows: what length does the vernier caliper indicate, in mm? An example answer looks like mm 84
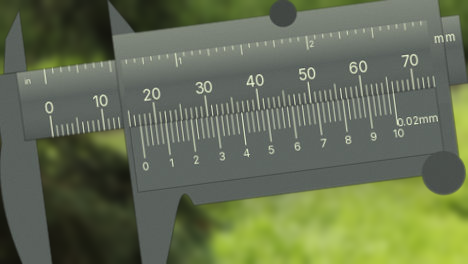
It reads mm 17.0
